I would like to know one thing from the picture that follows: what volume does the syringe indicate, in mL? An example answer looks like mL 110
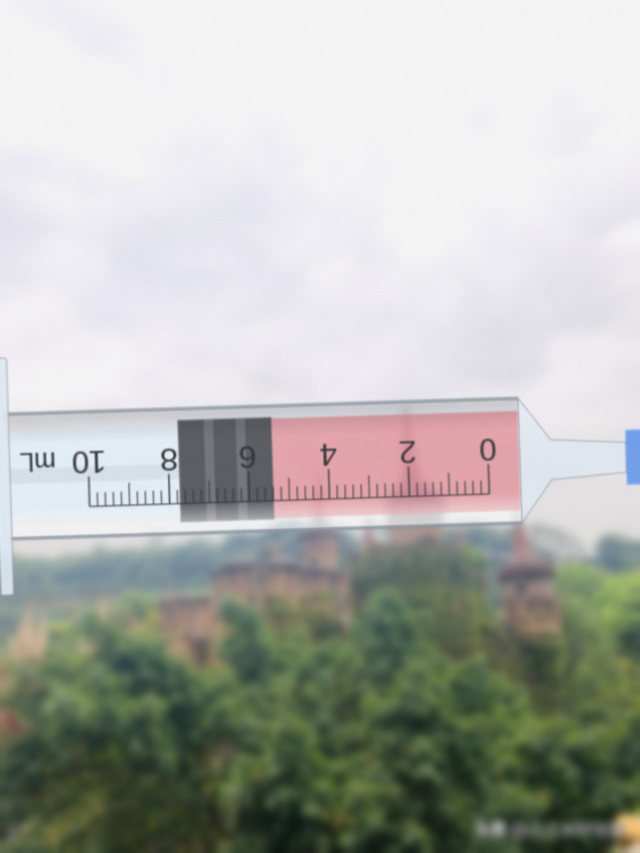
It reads mL 5.4
